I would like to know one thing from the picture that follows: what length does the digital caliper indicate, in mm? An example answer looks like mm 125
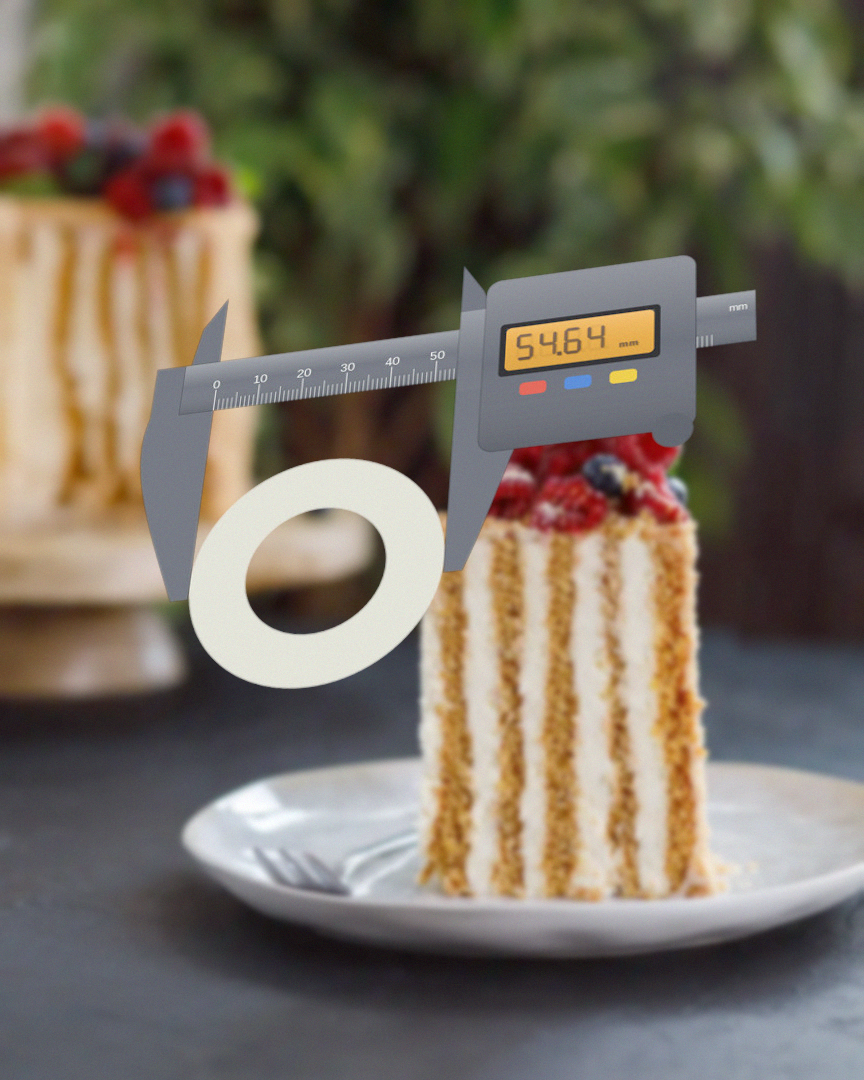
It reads mm 54.64
